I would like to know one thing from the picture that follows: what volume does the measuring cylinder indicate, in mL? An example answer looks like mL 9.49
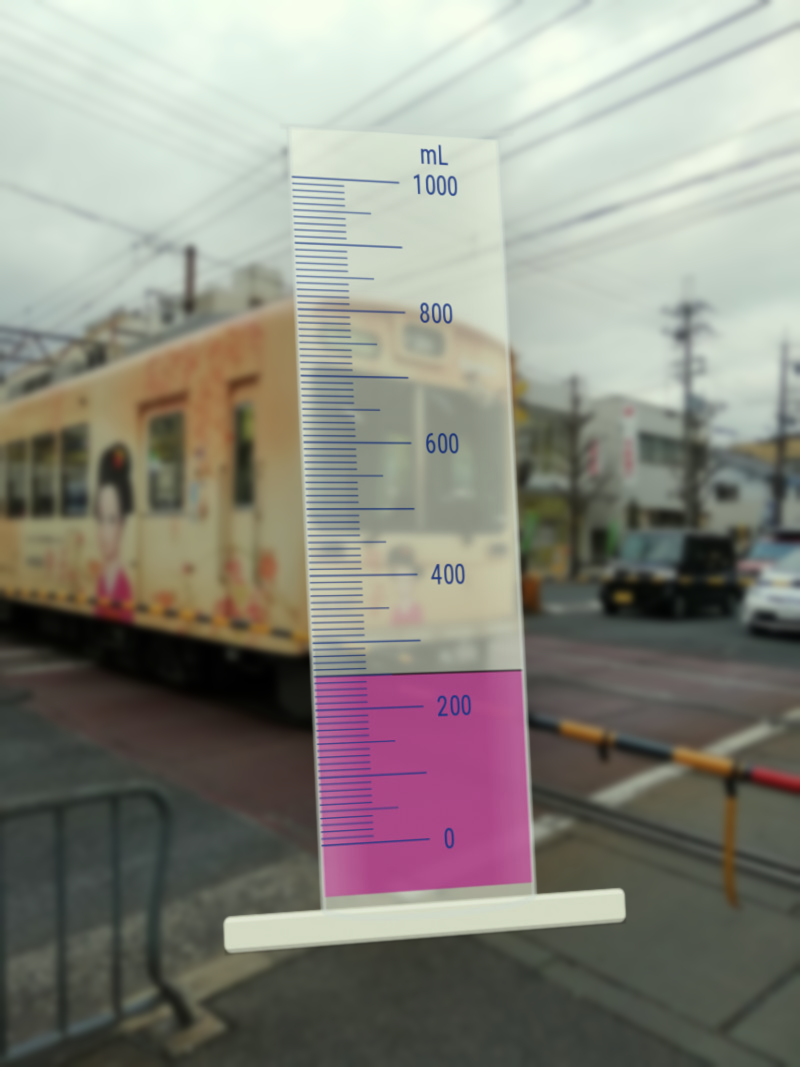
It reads mL 250
